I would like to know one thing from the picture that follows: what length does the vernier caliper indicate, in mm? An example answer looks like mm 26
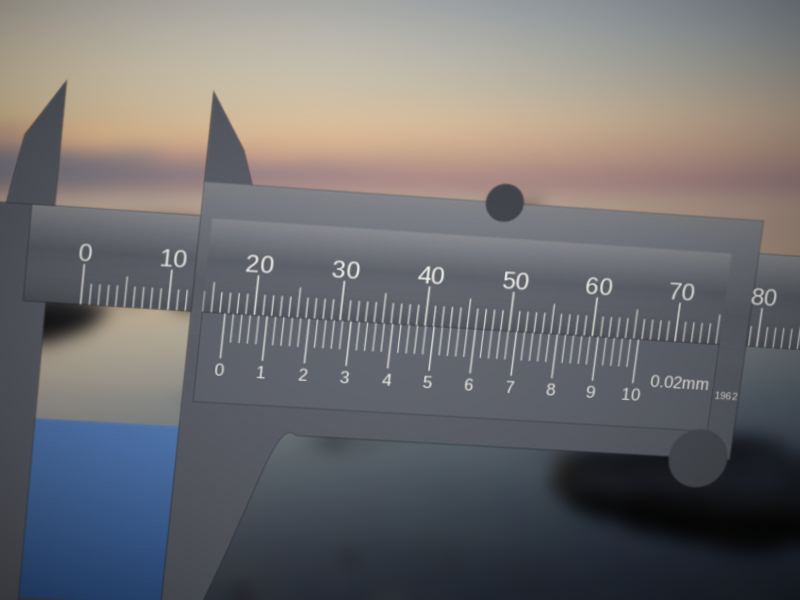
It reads mm 16.6
